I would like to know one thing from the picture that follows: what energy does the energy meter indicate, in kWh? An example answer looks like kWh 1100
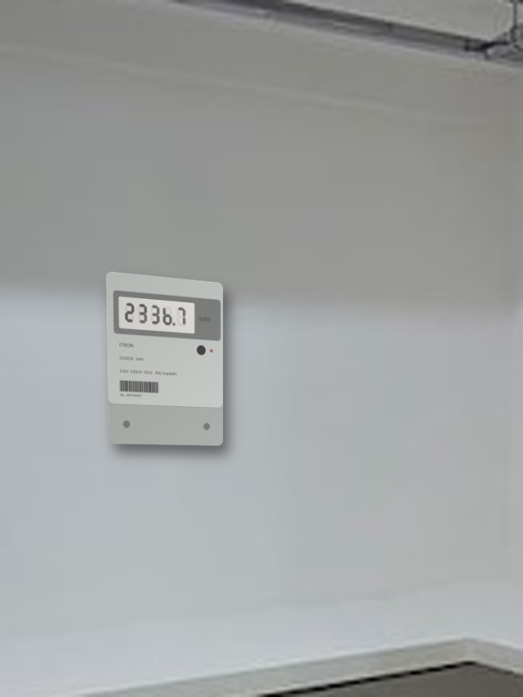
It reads kWh 2336.7
